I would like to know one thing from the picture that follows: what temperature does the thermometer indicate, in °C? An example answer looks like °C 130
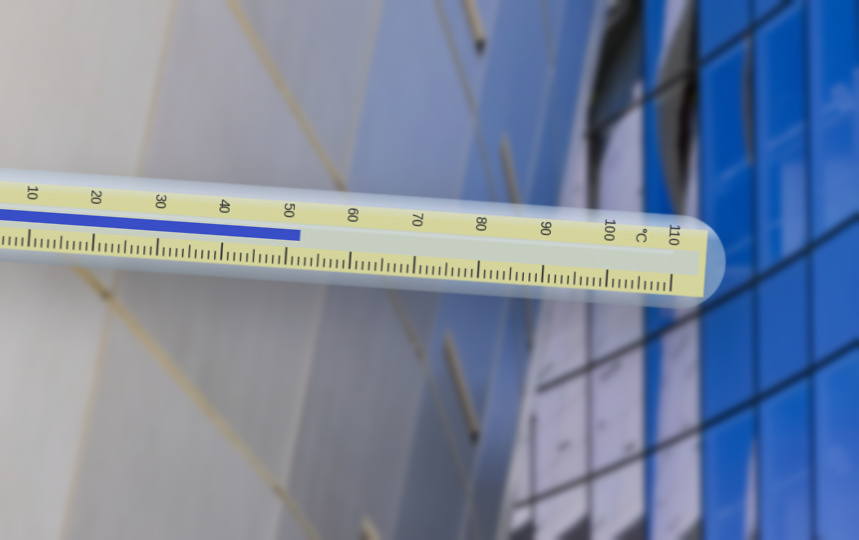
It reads °C 52
